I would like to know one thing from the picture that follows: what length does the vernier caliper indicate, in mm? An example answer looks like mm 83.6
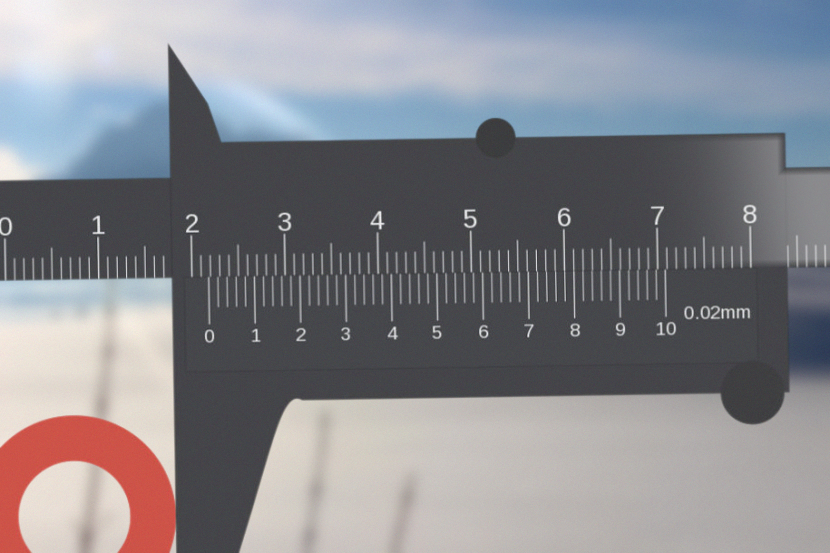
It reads mm 21.8
